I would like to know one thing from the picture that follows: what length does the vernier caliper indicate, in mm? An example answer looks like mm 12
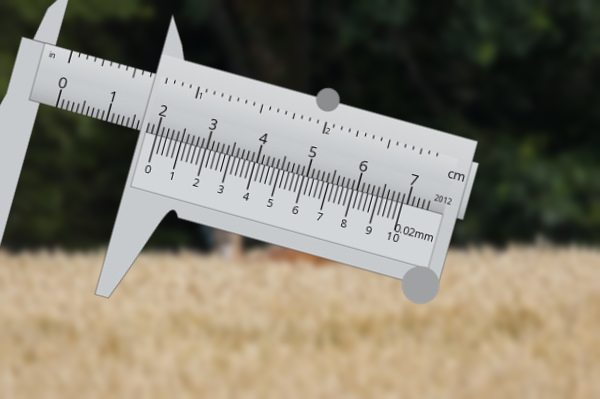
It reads mm 20.0
